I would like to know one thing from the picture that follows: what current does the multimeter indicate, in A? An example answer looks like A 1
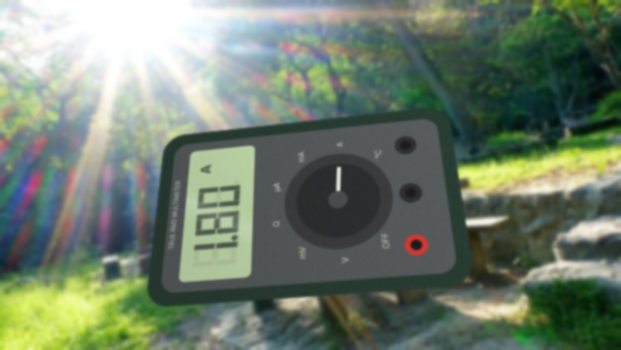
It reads A 1.80
